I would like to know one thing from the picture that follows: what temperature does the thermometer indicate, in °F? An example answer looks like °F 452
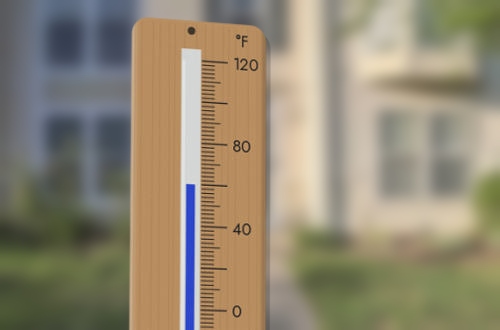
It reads °F 60
